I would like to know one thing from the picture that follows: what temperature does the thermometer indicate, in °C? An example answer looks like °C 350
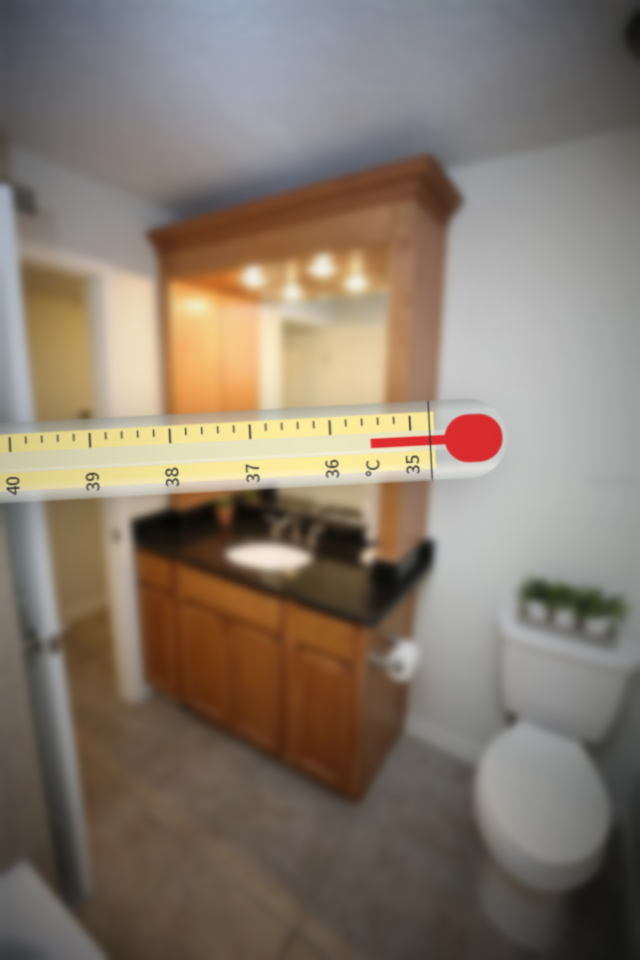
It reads °C 35.5
